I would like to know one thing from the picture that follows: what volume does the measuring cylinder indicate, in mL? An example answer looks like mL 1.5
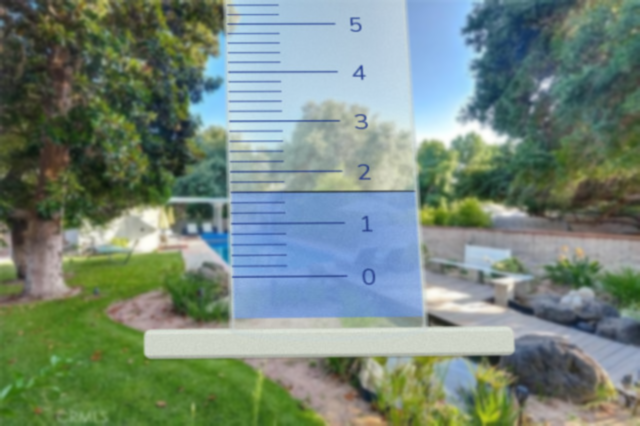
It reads mL 1.6
